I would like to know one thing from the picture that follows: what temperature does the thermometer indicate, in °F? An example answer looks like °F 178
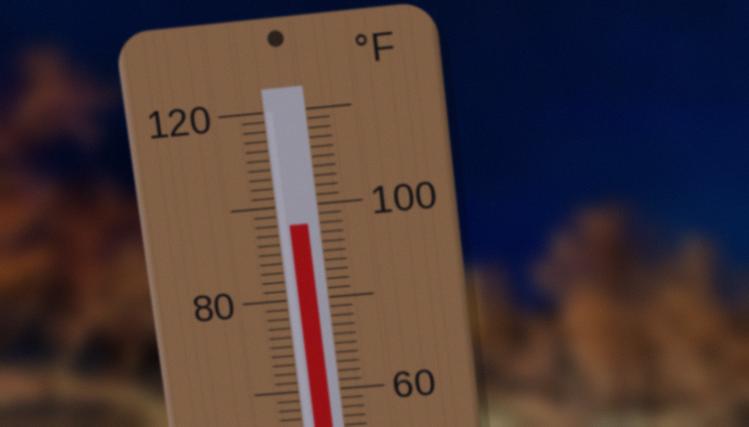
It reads °F 96
